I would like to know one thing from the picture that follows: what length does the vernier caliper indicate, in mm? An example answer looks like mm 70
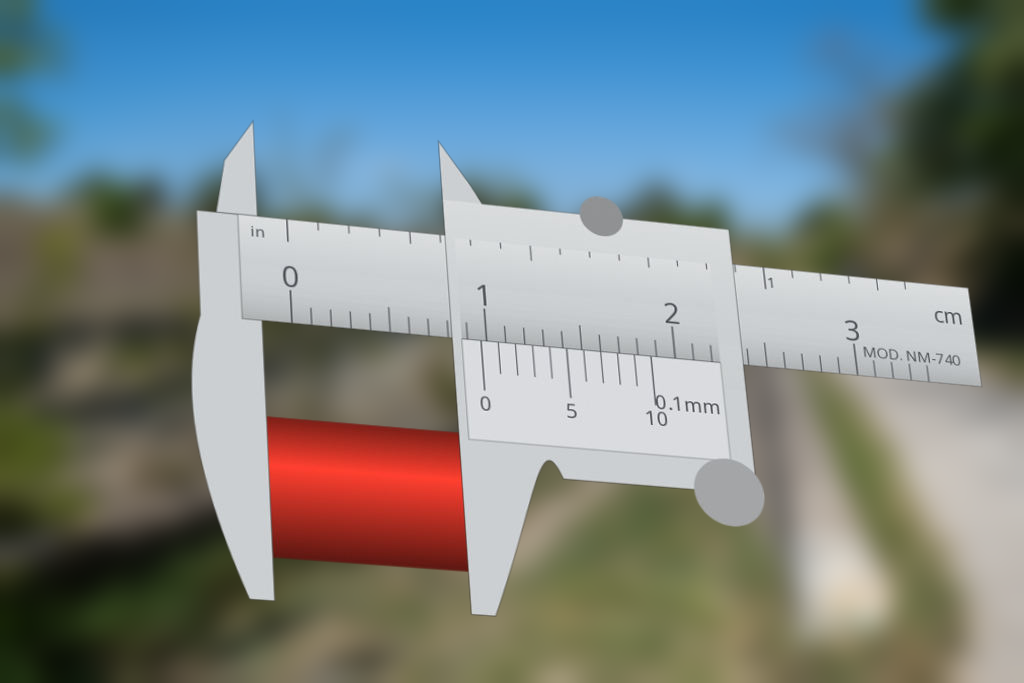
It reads mm 9.7
